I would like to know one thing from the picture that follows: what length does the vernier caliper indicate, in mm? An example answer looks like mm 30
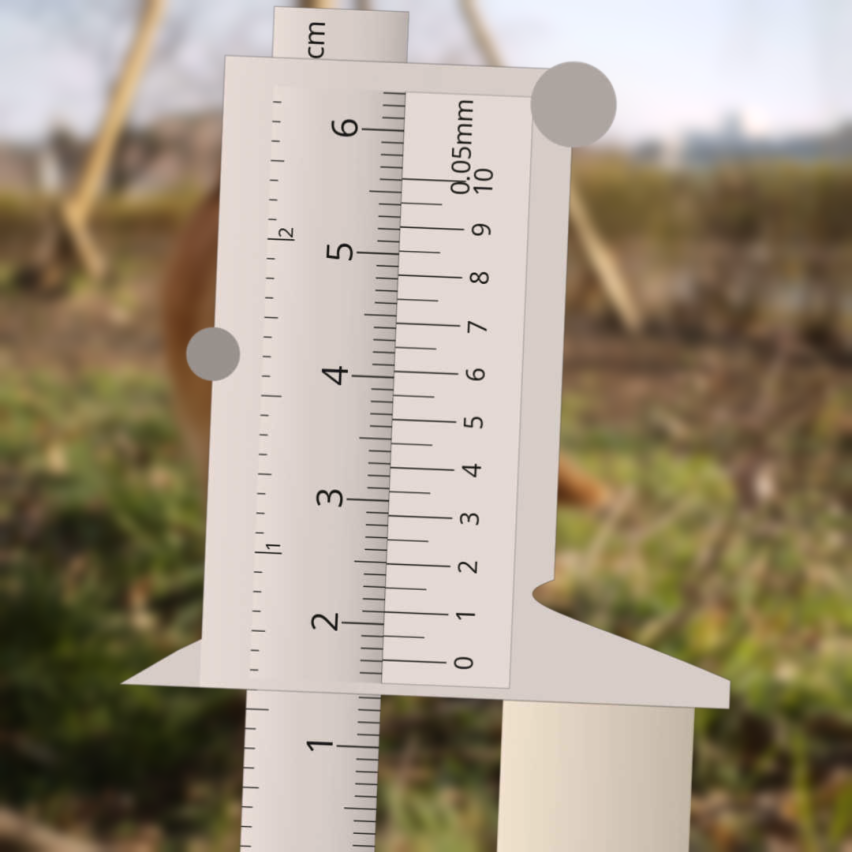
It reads mm 17.1
